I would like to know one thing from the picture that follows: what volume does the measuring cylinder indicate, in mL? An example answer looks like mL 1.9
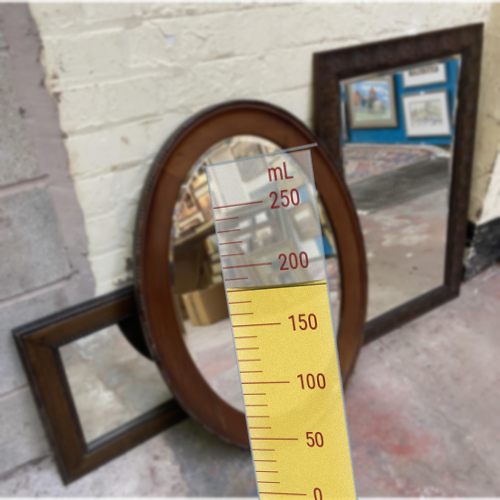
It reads mL 180
